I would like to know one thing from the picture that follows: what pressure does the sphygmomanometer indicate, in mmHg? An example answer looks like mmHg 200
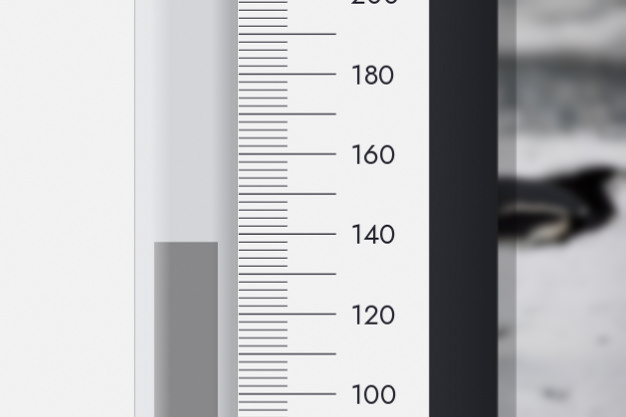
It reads mmHg 138
